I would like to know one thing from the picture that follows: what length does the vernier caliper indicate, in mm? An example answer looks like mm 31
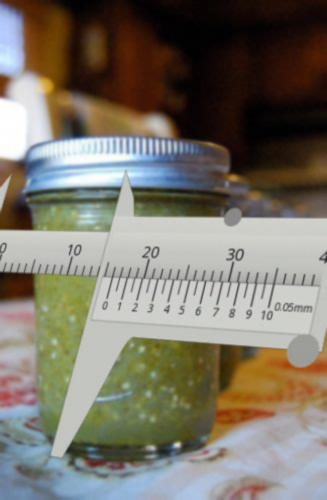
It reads mm 16.0
